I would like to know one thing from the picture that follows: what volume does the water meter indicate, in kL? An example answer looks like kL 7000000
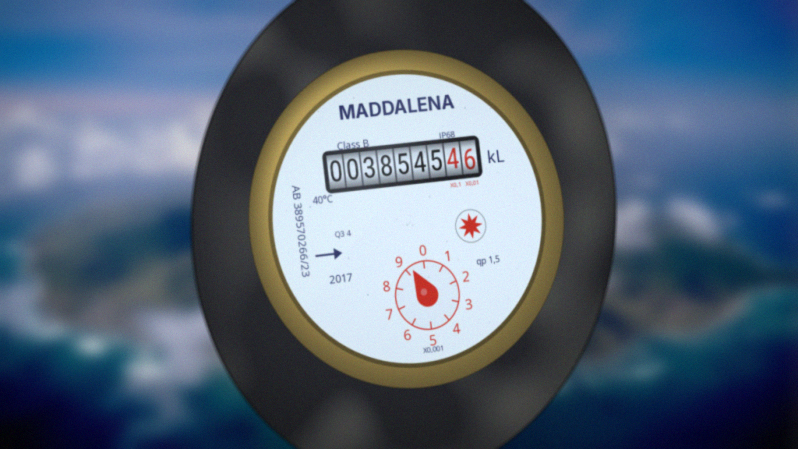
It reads kL 38545.459
